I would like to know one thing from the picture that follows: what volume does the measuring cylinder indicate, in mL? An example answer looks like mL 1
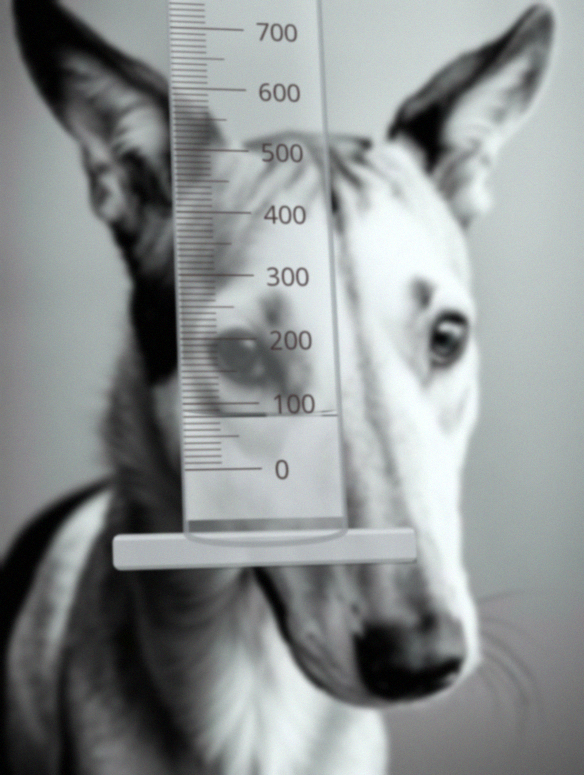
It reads mL 80
